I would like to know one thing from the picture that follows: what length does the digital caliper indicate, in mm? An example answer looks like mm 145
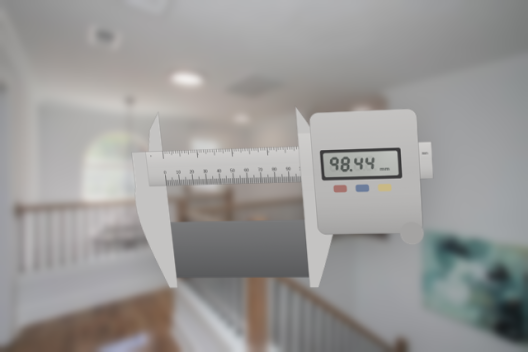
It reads mm 98.44
